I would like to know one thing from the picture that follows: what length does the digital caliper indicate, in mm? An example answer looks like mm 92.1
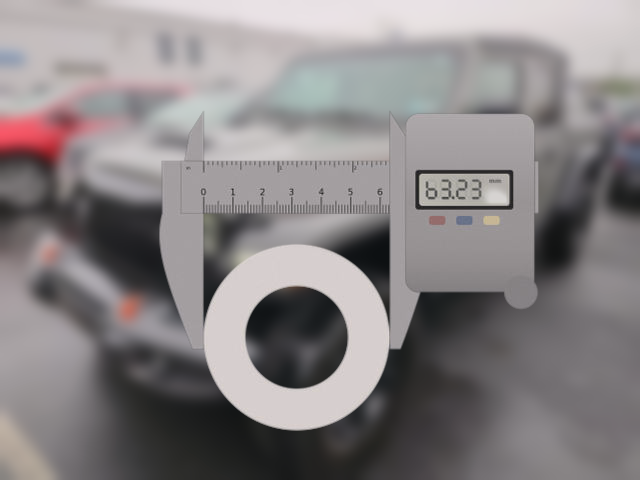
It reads mm 63.23
